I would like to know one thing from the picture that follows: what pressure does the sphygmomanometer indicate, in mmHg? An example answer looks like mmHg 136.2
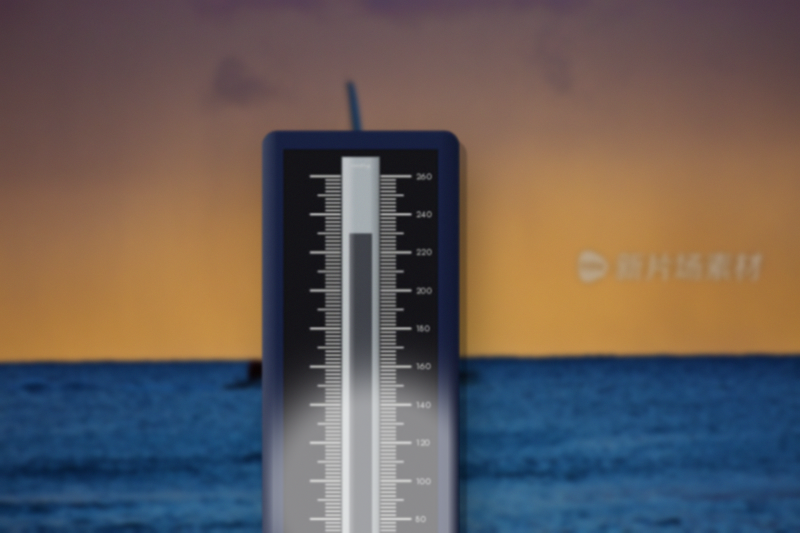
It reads mmHg 230
